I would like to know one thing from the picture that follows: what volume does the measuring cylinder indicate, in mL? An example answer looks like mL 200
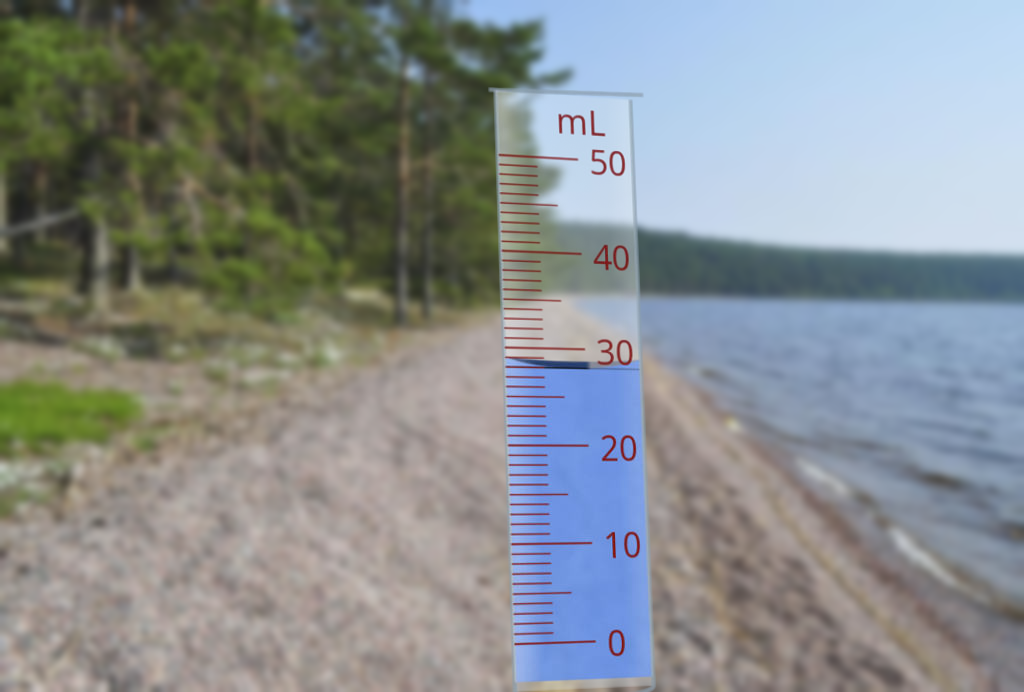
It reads mL 28
